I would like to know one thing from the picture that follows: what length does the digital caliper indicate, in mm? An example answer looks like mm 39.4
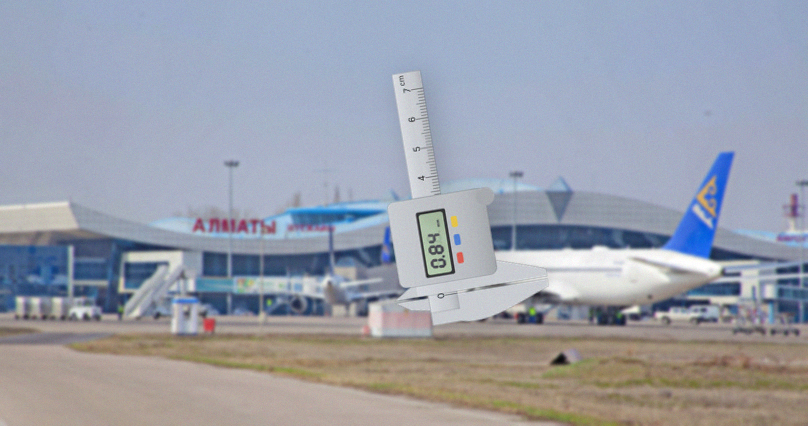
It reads mm 0.84
